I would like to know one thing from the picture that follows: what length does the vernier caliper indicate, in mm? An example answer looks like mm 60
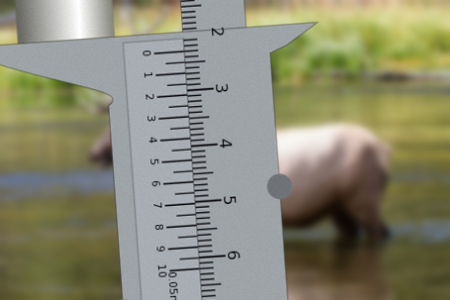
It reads mm 23.0
